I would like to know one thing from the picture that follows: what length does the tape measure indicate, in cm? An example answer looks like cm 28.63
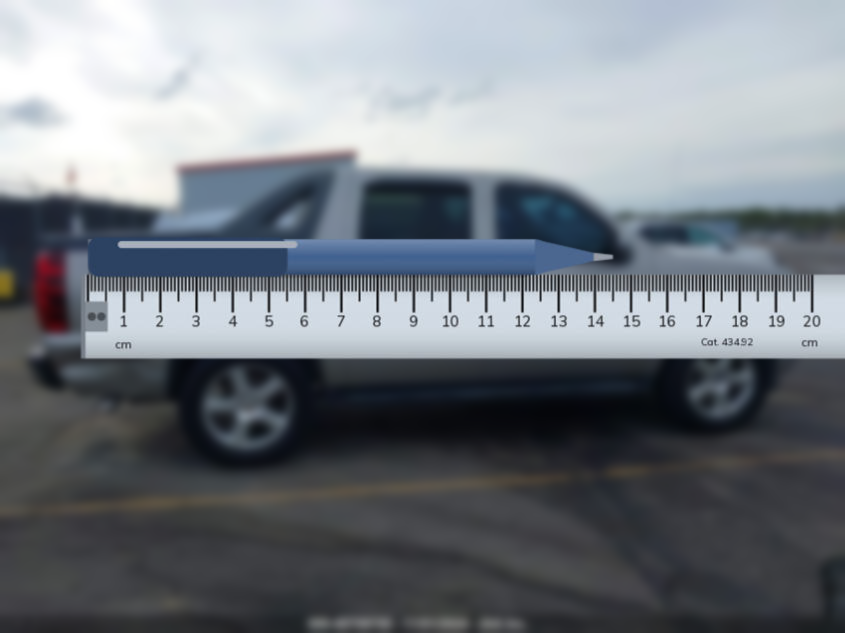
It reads cm 14.5
